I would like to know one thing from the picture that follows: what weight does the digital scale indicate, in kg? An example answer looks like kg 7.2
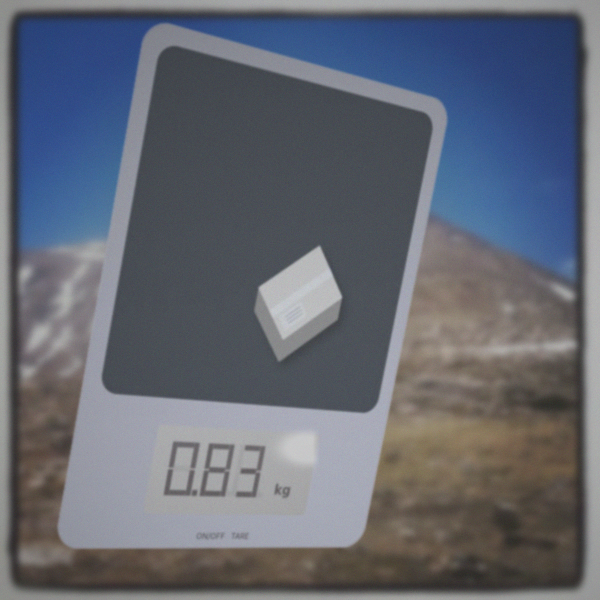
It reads kg 0.83
